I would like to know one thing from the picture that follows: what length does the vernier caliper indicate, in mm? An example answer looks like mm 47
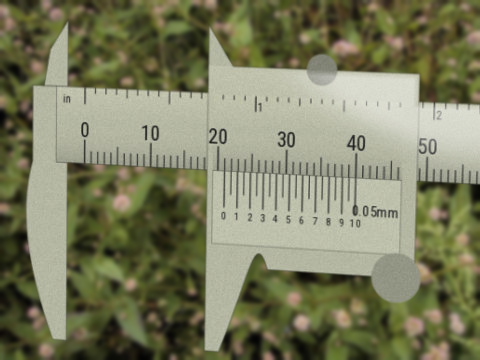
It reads mm 21.0
